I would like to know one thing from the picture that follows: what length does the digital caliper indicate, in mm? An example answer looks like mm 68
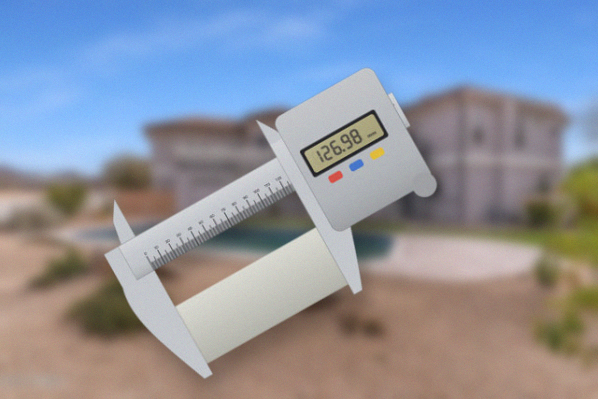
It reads mm 126.98
